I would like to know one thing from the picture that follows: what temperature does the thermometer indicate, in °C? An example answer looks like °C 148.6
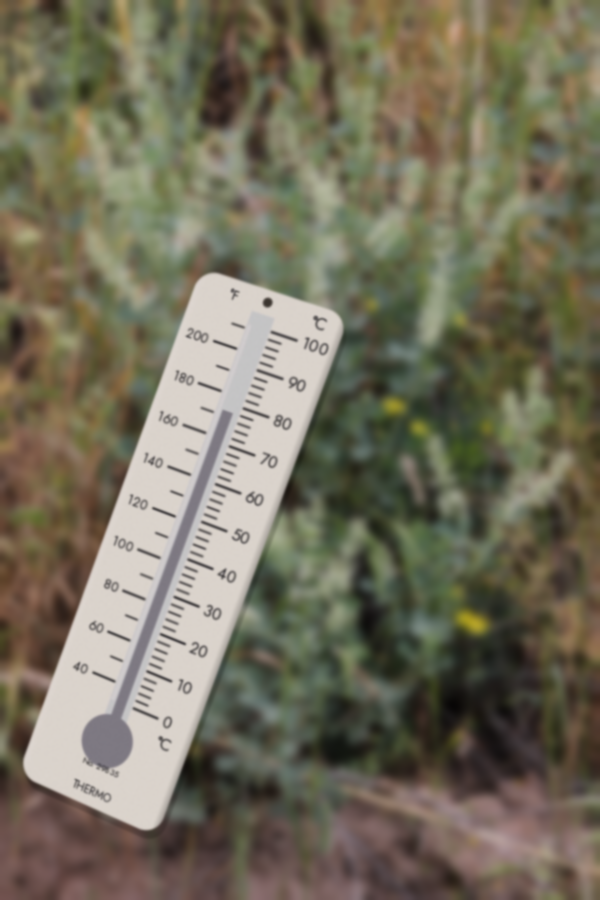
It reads °C 78
